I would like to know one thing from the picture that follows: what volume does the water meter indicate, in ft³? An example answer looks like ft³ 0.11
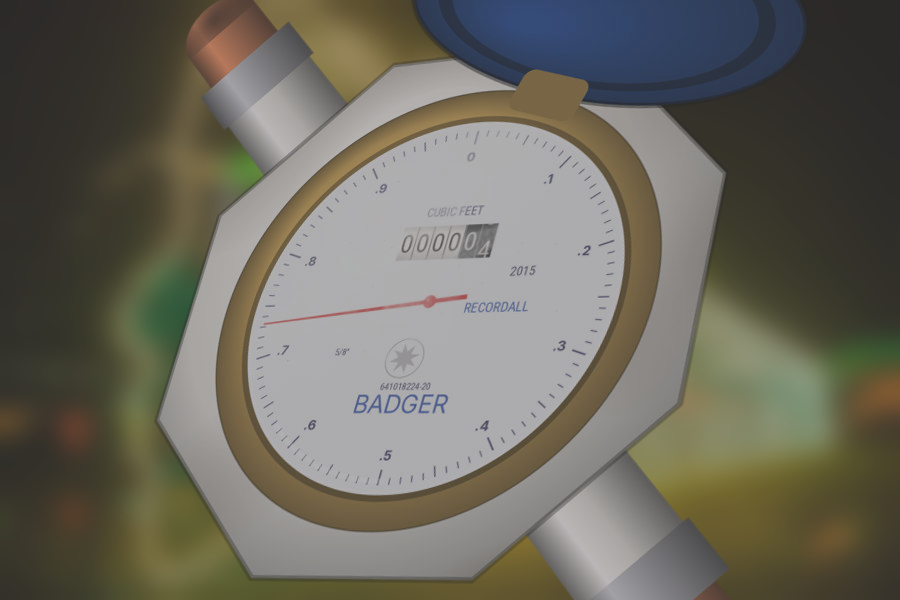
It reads ft³ 3.73
